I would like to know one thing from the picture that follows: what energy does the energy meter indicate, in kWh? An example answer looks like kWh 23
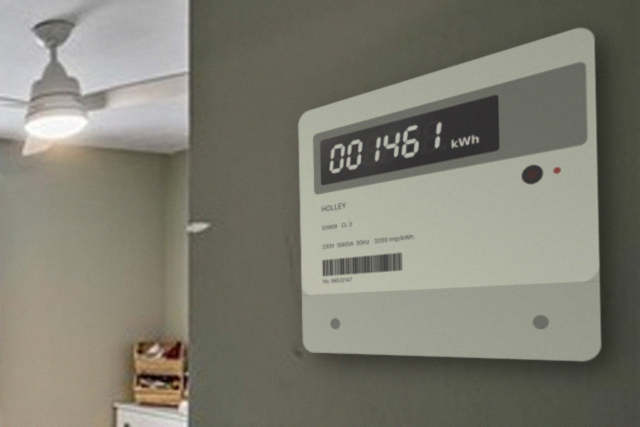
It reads kWh 1461
